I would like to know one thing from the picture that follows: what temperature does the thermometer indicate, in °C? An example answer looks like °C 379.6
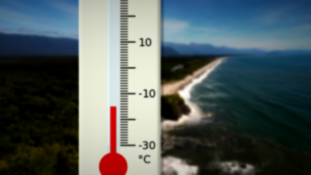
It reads °C -15
